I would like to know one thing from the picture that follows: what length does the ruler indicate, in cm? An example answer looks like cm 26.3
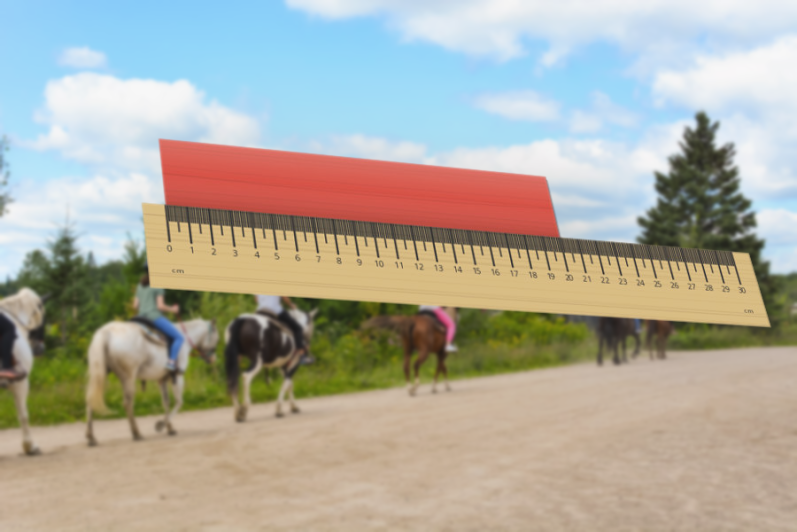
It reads cm 20
